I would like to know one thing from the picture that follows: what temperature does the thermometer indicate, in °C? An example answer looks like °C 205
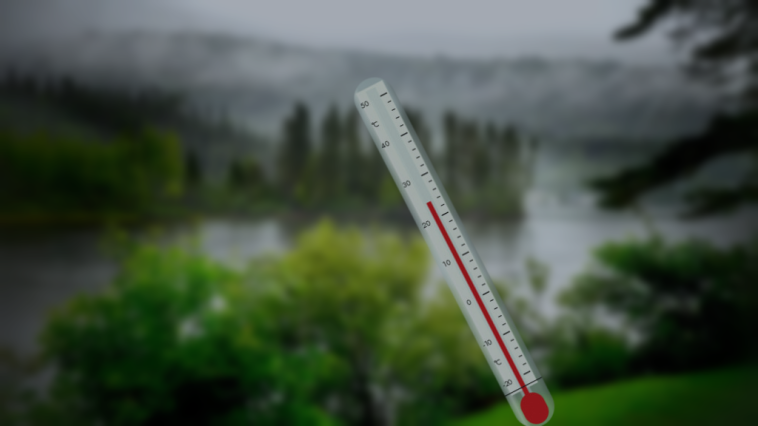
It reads °C 24
